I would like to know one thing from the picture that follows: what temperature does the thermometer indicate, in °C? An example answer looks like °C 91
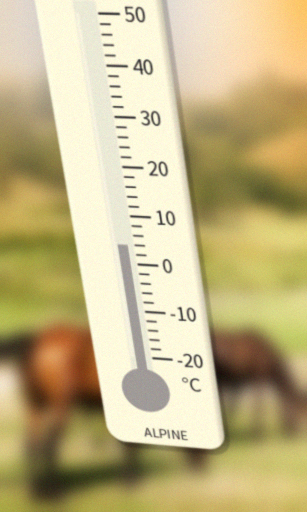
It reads °C 4
